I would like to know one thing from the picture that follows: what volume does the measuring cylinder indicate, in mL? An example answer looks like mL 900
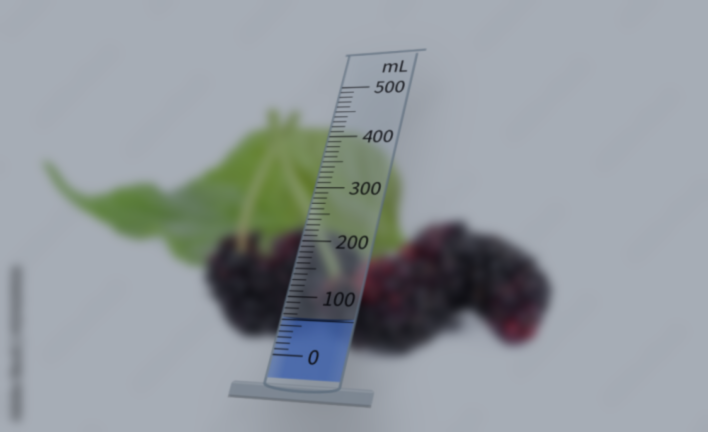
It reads mL 60
